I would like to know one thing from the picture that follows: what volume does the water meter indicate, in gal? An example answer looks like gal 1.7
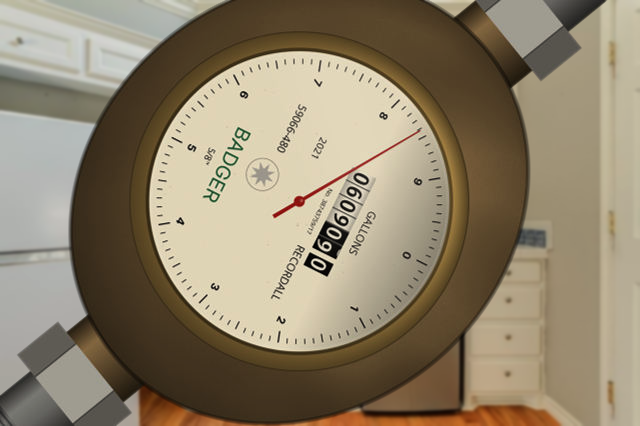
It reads gal 609088.4
